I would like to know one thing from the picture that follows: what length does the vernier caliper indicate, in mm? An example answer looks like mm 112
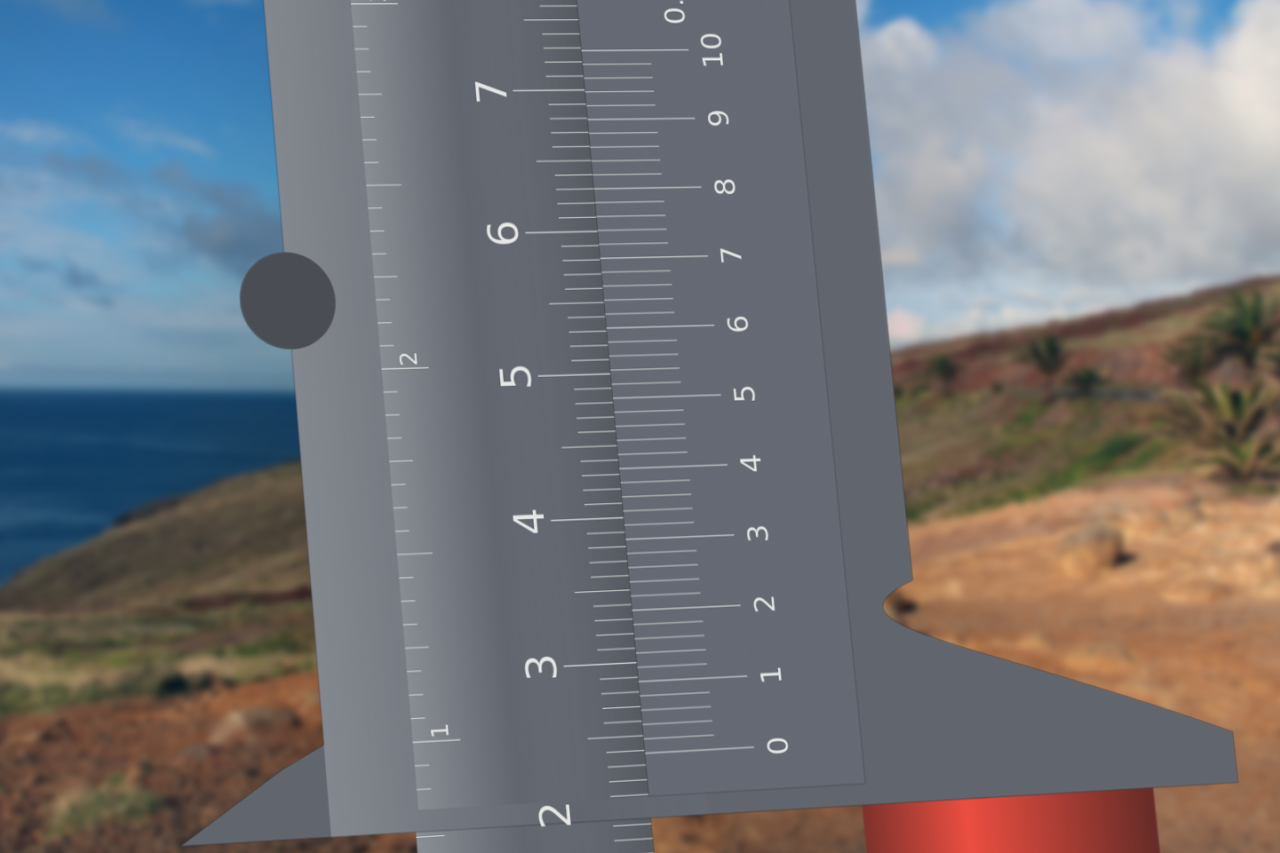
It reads mm 23.8
